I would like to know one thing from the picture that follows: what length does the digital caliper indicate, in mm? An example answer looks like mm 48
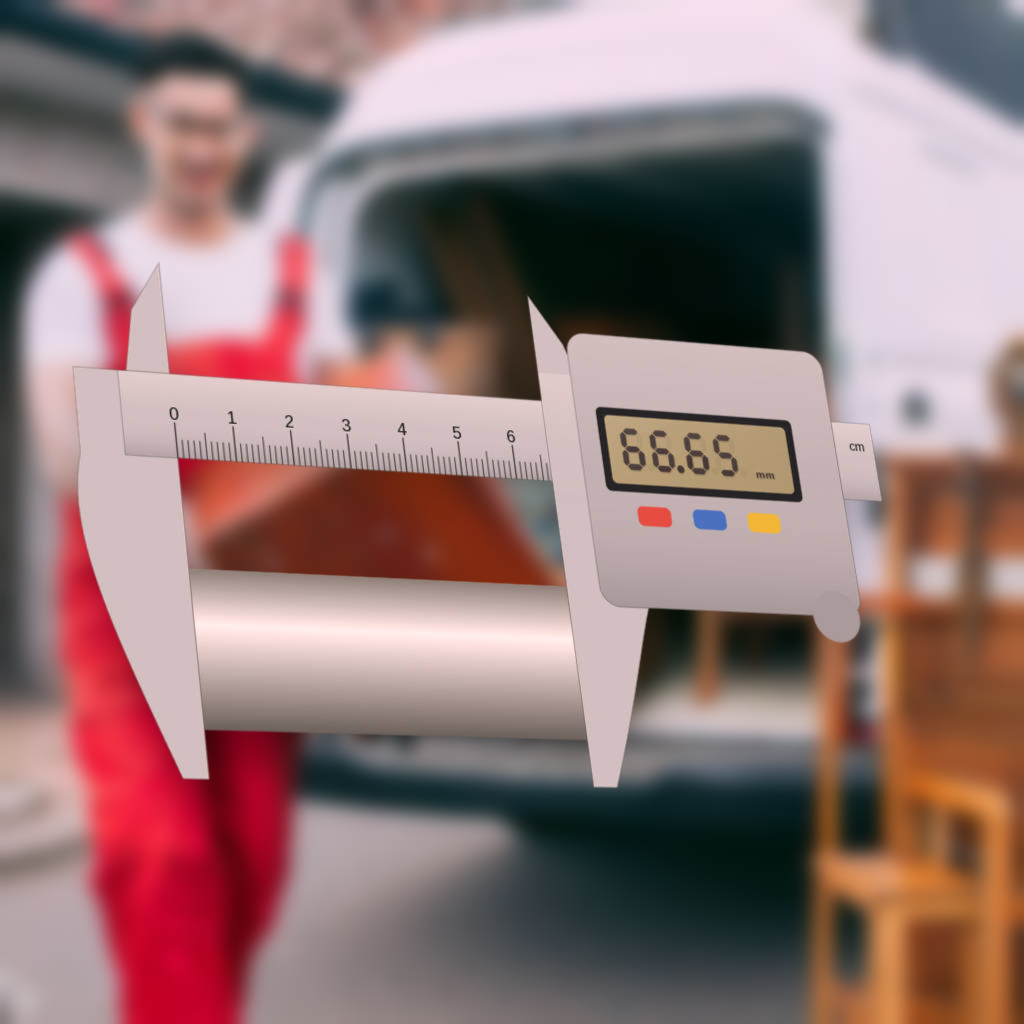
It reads mm 66.65
